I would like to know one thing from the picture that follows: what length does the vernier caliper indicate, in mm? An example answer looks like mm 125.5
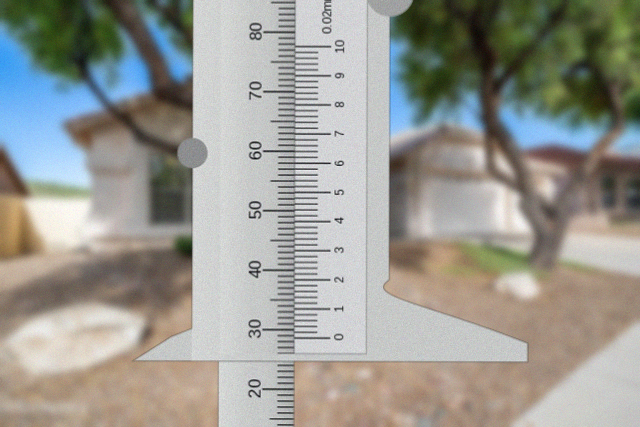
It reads mm 28.6
